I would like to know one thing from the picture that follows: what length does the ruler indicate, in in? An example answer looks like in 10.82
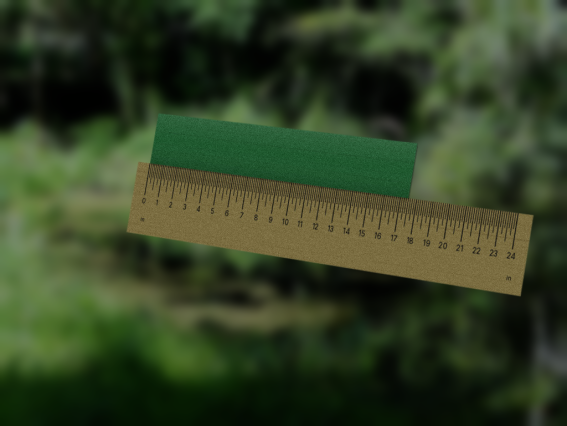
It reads in 17.5
